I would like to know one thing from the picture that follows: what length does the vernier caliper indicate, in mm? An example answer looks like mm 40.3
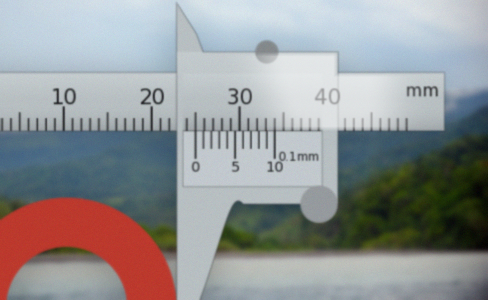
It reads mm 25.0
